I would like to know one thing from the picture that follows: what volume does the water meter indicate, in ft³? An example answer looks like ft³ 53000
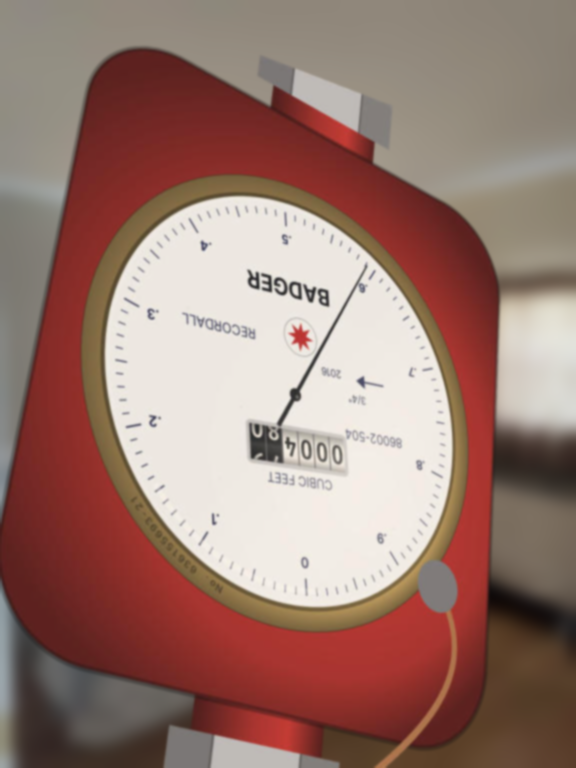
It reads ft³ 479.59
